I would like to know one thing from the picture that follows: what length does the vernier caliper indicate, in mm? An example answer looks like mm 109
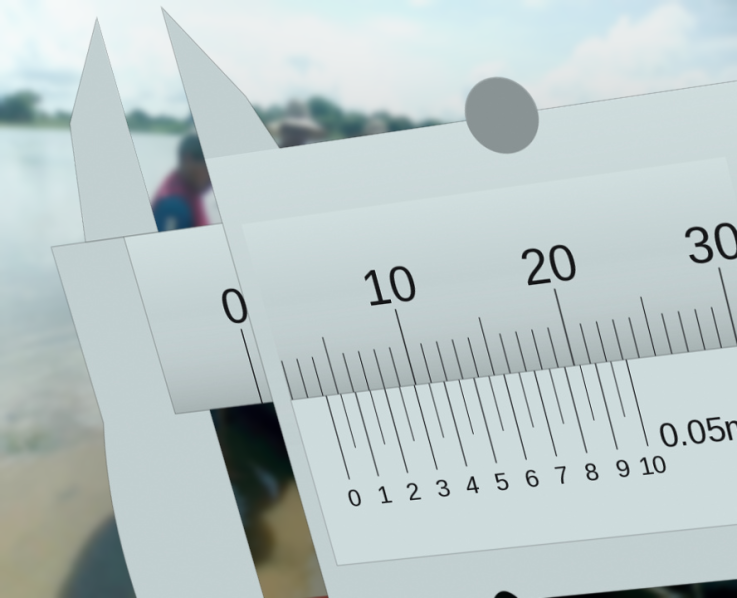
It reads mm 4.2
